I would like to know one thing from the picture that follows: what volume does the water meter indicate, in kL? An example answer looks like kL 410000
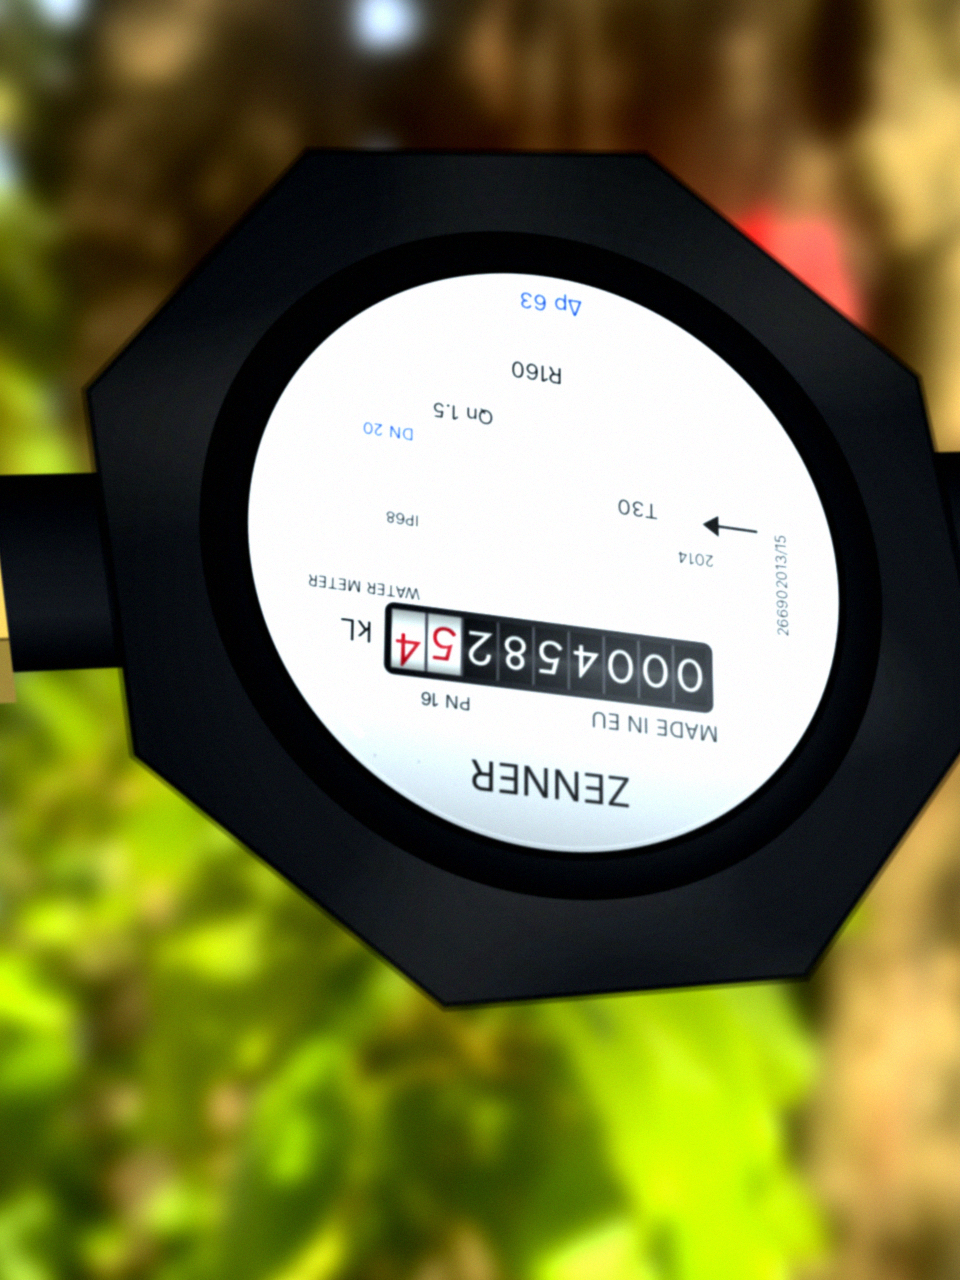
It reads kL 4582.54
